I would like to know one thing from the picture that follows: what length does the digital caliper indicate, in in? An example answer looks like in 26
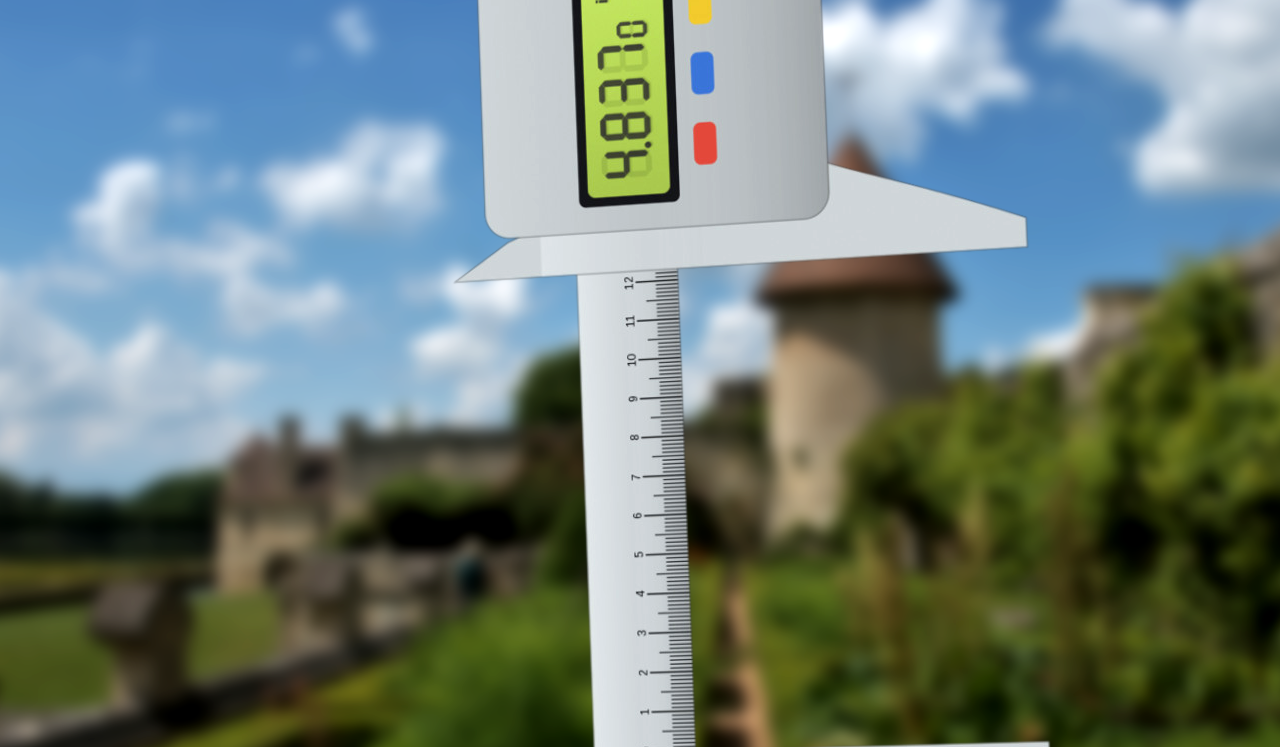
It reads in 4.8370
